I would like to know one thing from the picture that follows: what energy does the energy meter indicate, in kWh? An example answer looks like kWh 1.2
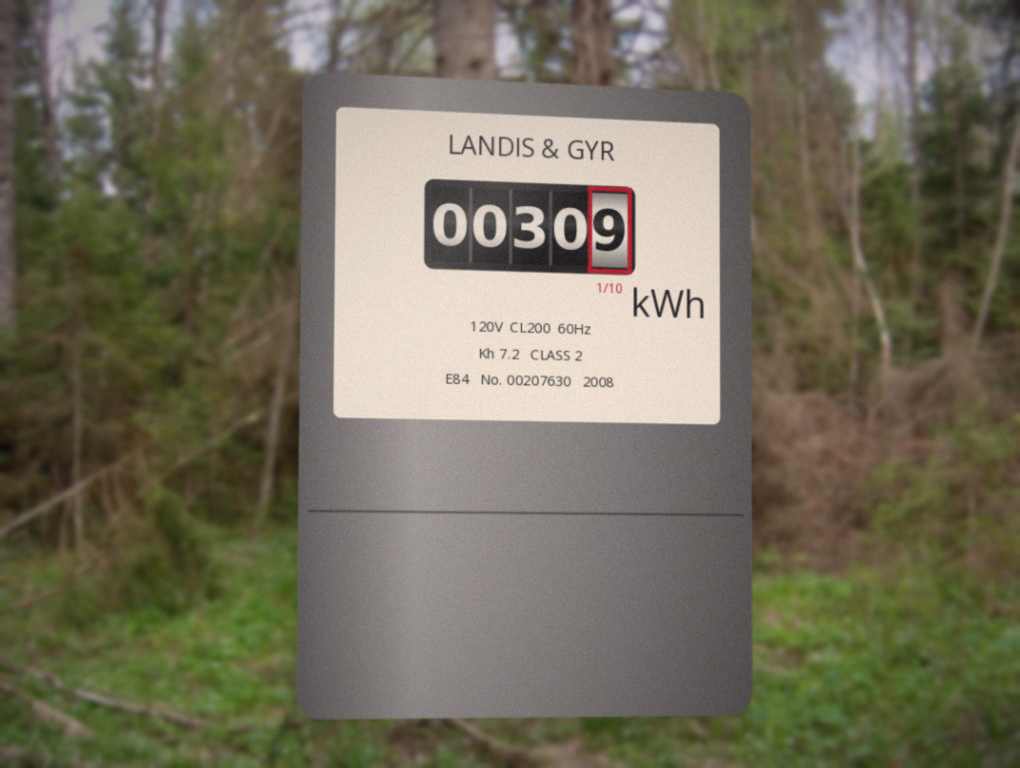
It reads kWh 30.9
